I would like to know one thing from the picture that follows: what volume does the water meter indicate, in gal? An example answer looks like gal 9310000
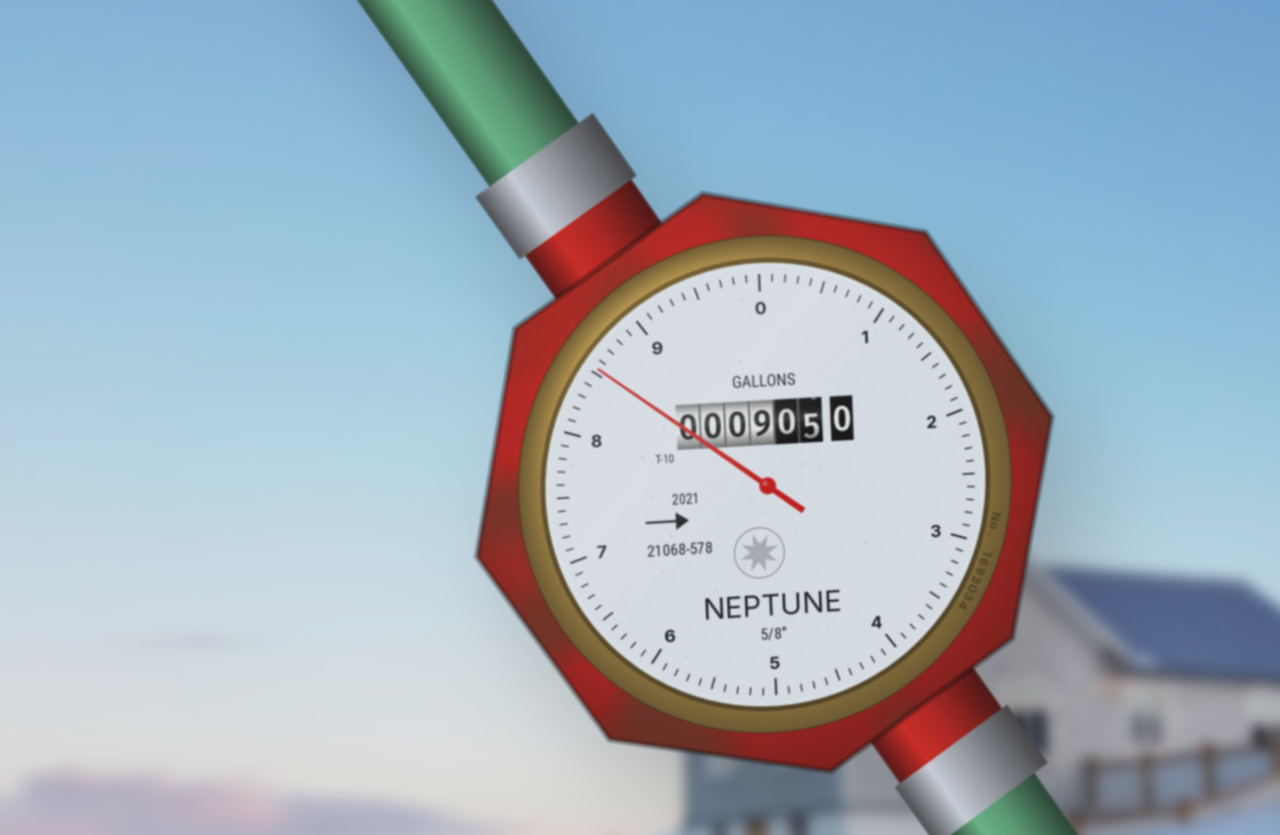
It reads gal 9048.5
